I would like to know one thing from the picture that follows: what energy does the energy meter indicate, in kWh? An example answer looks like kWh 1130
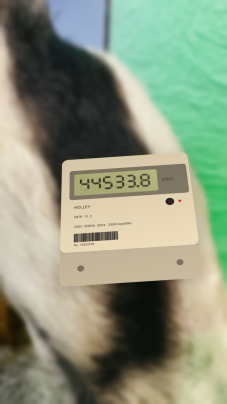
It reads kWh 44533.8
